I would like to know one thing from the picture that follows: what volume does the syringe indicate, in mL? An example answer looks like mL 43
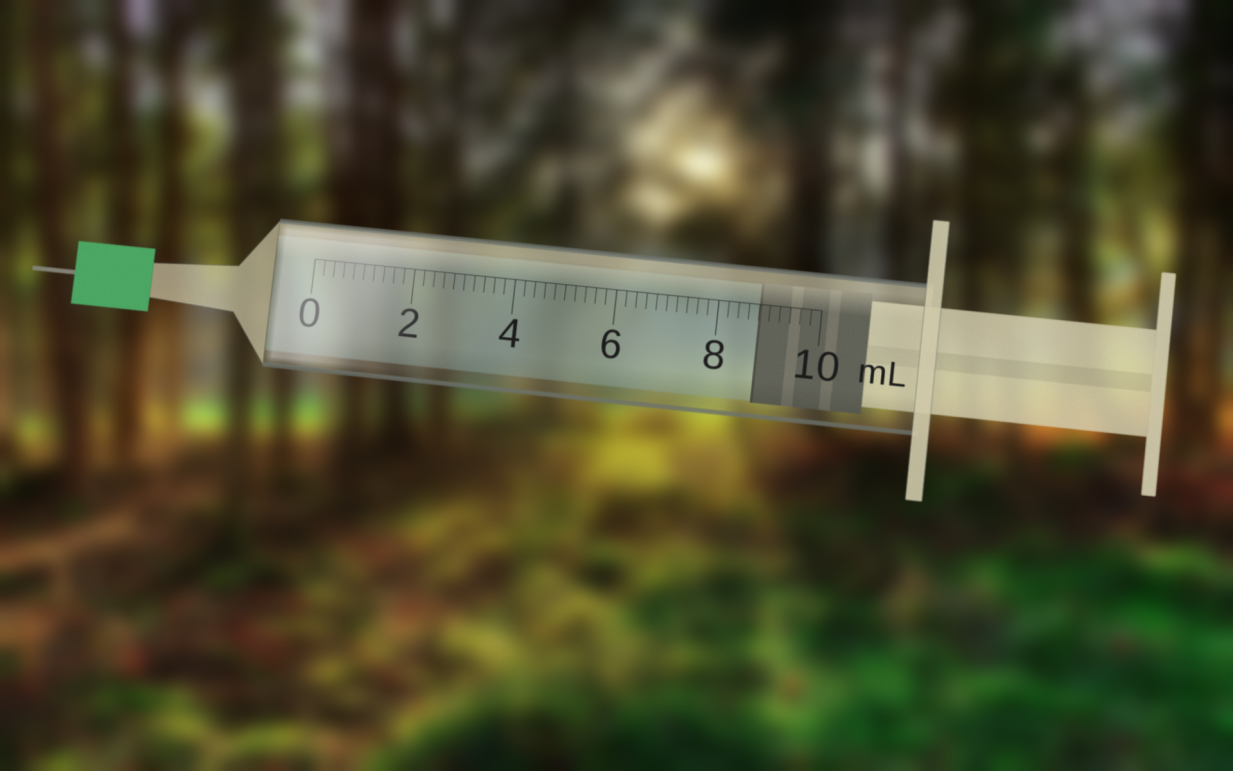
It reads mL 8.8
